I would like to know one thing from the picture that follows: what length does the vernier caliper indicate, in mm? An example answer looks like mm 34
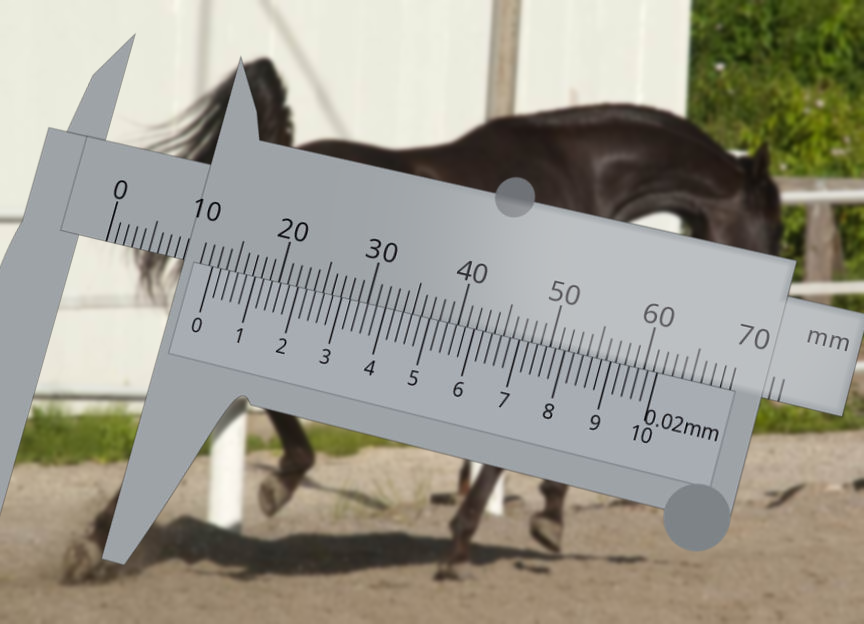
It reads mm 12.4
